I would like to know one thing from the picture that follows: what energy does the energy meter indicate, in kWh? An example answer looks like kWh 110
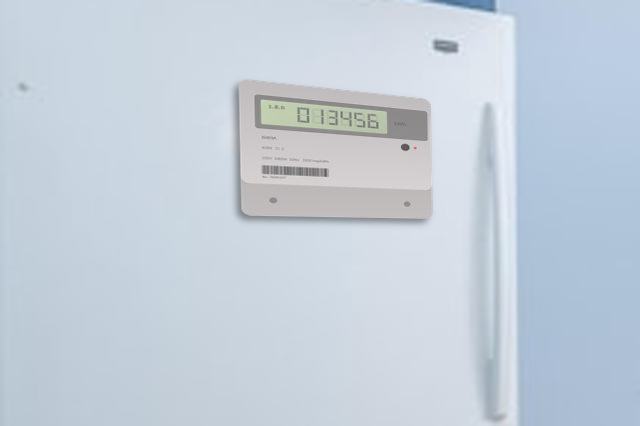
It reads kWh 13456
